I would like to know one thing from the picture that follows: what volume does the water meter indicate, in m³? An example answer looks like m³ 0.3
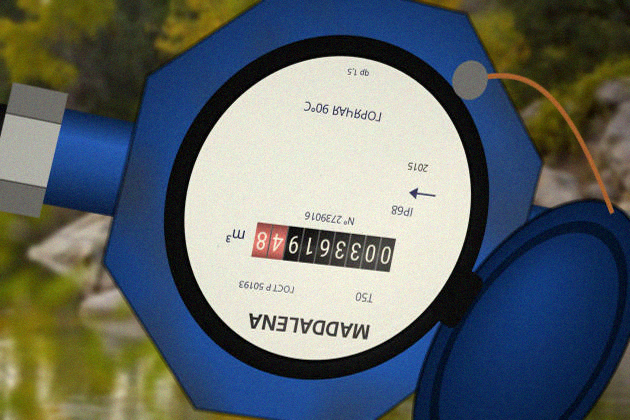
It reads m³ 33619.48
